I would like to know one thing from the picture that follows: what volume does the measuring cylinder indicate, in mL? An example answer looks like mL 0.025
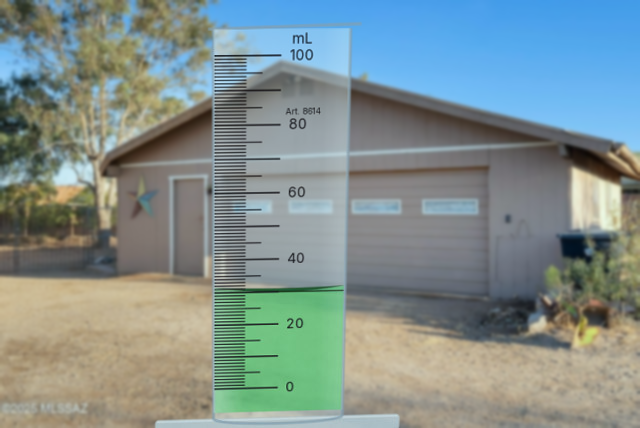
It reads mL 30
